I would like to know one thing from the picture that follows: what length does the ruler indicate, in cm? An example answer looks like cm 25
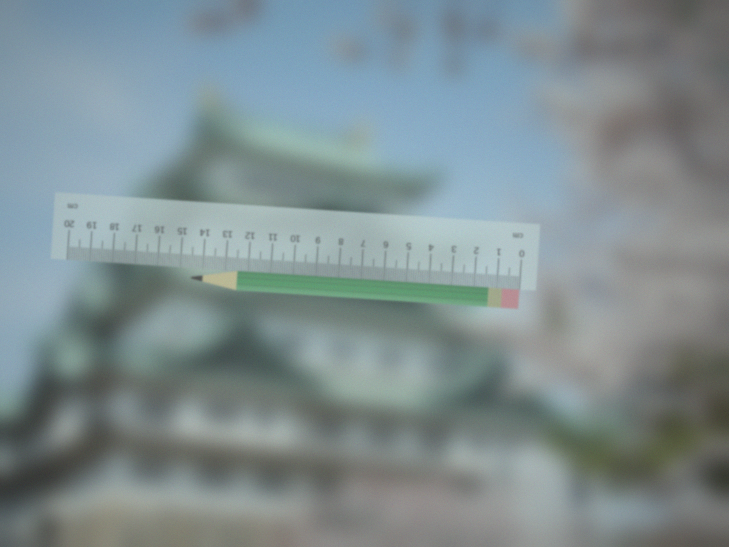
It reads cm 14.5
